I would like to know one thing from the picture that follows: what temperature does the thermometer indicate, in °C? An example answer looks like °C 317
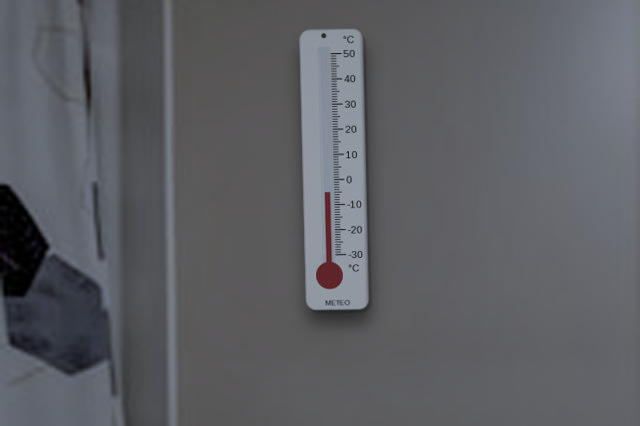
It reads °C -5
